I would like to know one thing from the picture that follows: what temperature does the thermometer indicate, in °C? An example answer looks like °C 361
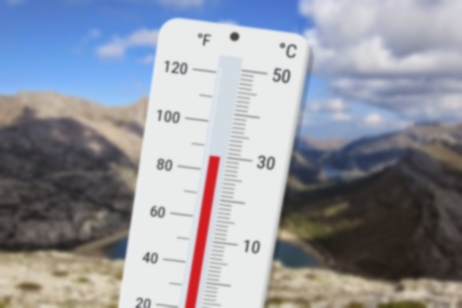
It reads °C 30
